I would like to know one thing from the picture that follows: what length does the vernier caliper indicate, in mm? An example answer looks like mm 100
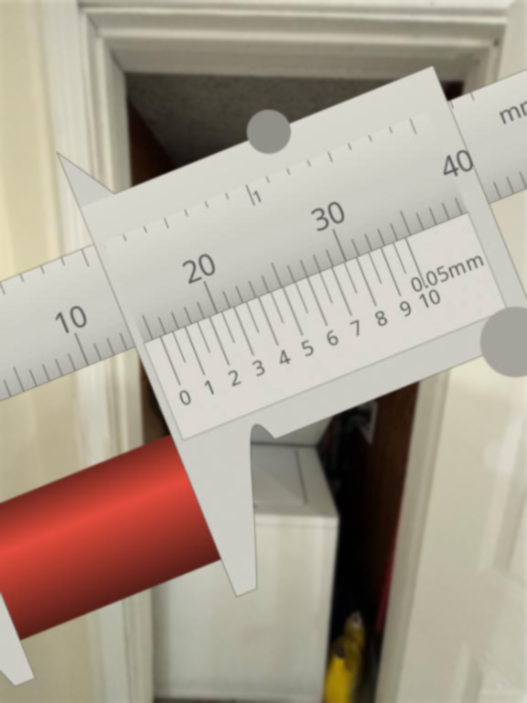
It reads mm 15.6
